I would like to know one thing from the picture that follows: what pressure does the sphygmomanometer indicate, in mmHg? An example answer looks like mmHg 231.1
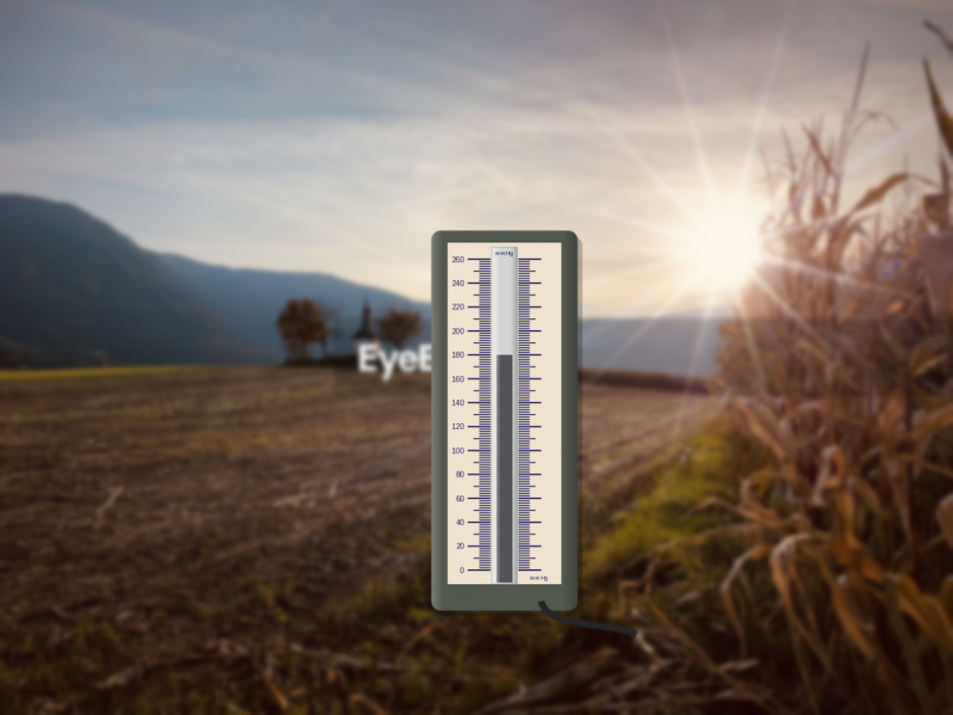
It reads mmHg 180
